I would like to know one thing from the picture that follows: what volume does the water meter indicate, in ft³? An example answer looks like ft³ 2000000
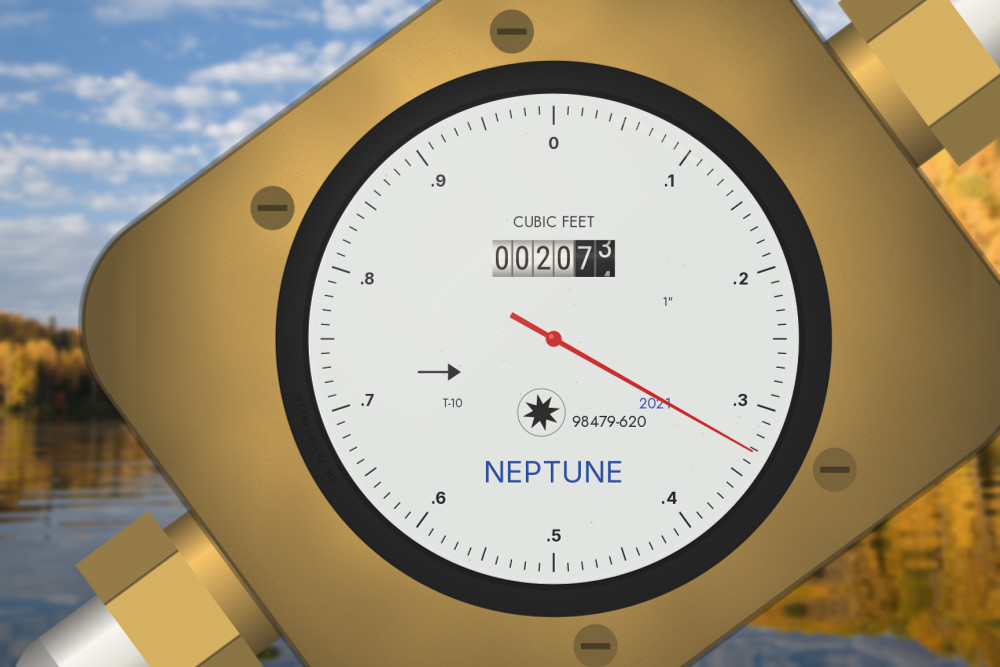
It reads ft³ 2073.33
